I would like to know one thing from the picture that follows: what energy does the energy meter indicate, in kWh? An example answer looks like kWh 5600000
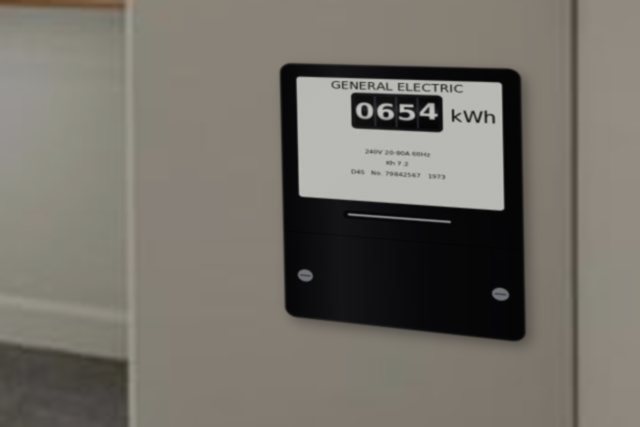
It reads kWh 654
